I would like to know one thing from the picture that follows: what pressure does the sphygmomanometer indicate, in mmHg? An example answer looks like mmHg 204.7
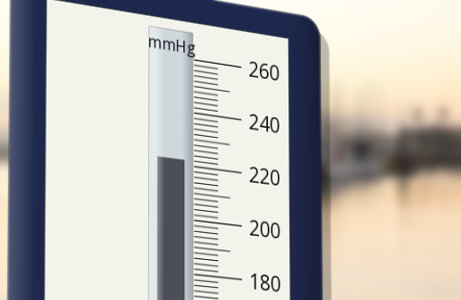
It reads mmHg 222
